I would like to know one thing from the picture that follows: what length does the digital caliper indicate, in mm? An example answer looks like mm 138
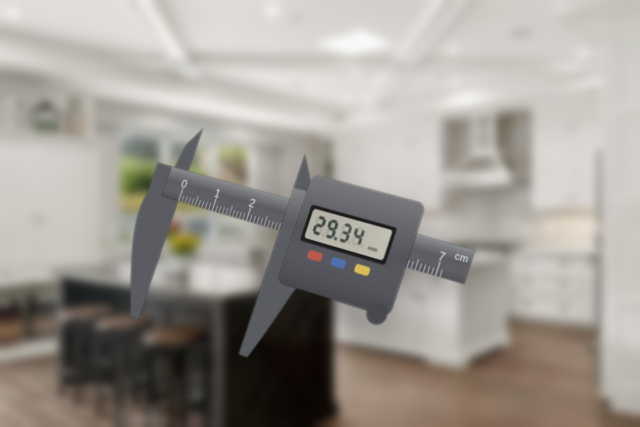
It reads mm 29.34
